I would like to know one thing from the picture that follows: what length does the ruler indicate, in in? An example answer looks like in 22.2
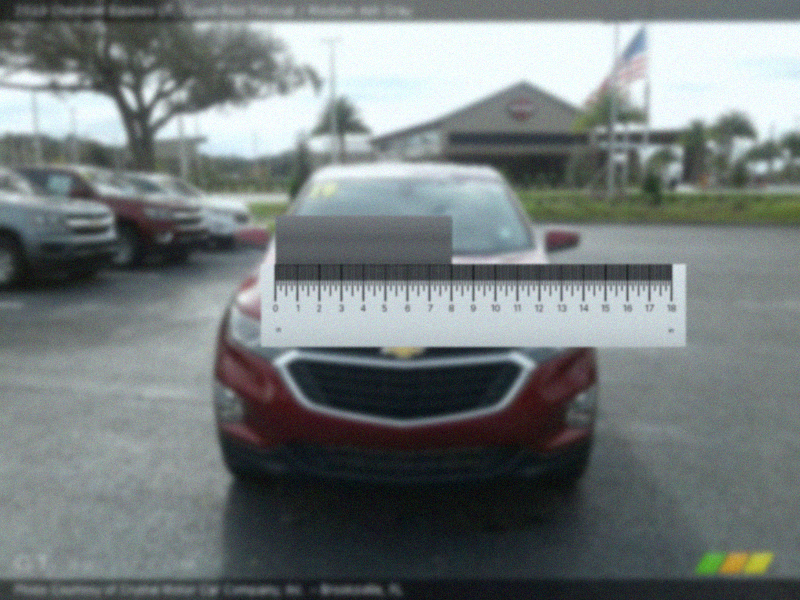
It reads in 8
